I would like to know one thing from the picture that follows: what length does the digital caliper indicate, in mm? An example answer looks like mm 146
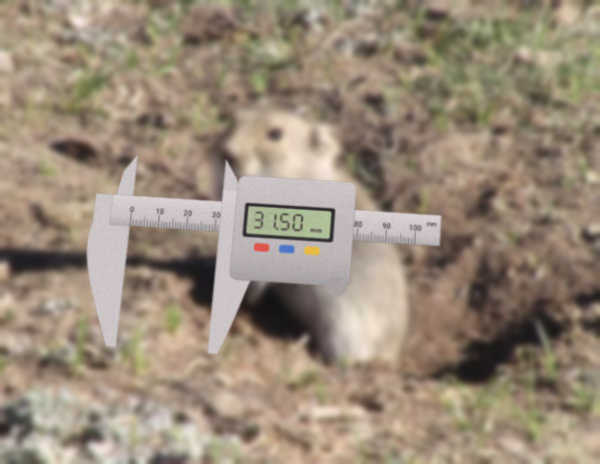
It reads mm 31.50
